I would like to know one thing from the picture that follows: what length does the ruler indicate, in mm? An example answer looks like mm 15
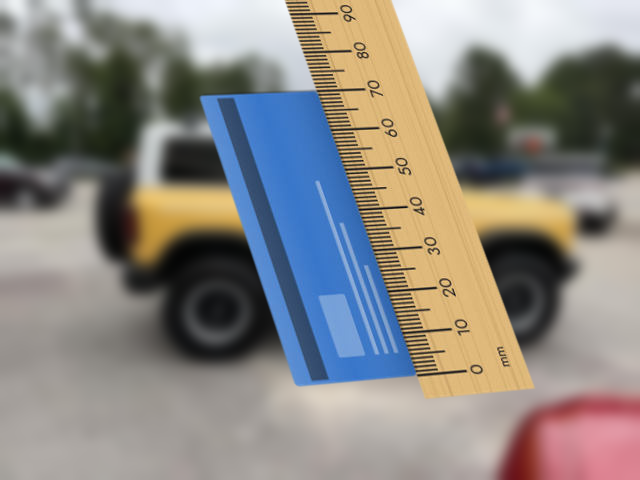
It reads mm 70
